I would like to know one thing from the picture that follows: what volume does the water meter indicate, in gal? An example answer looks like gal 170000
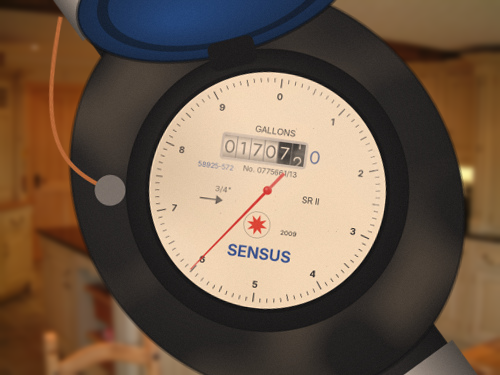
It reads gal 170716.0
